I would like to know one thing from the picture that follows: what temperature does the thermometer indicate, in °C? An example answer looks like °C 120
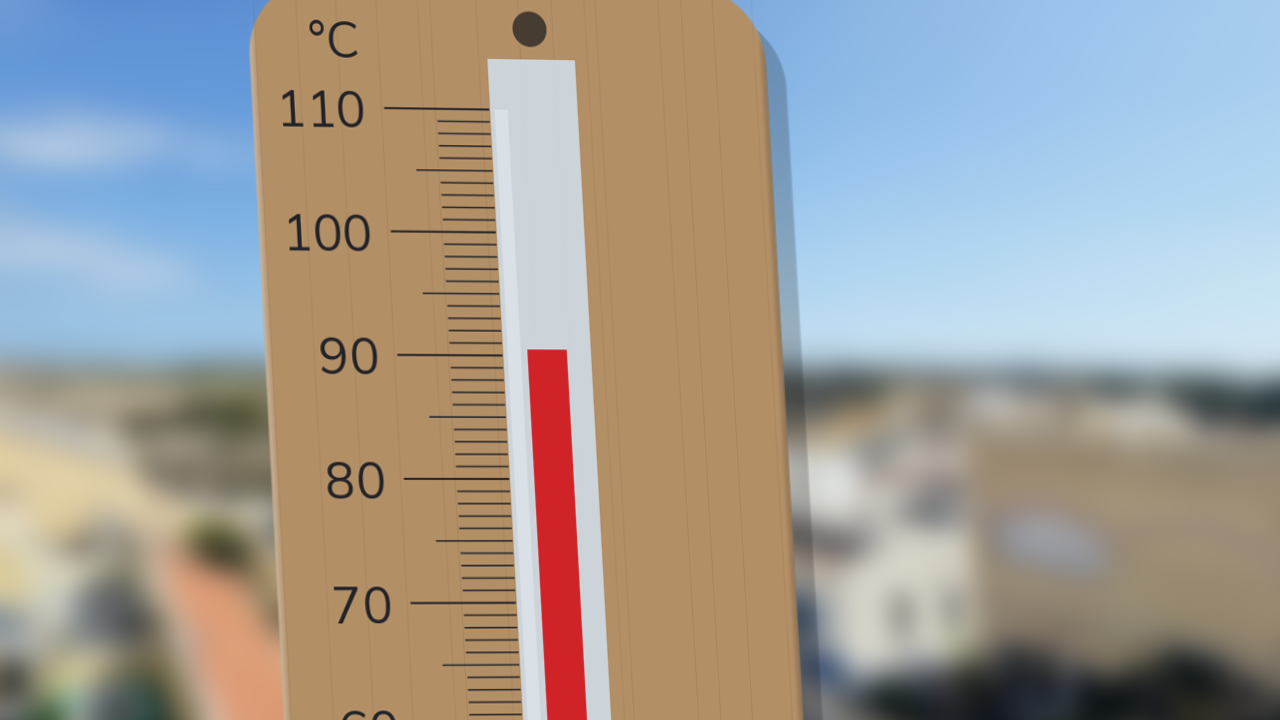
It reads °C 90.5
